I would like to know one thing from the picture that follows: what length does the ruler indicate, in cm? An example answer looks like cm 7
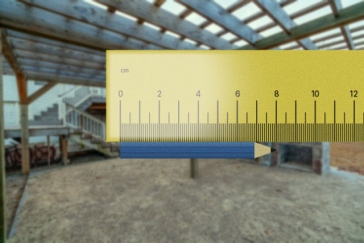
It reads cm 8
